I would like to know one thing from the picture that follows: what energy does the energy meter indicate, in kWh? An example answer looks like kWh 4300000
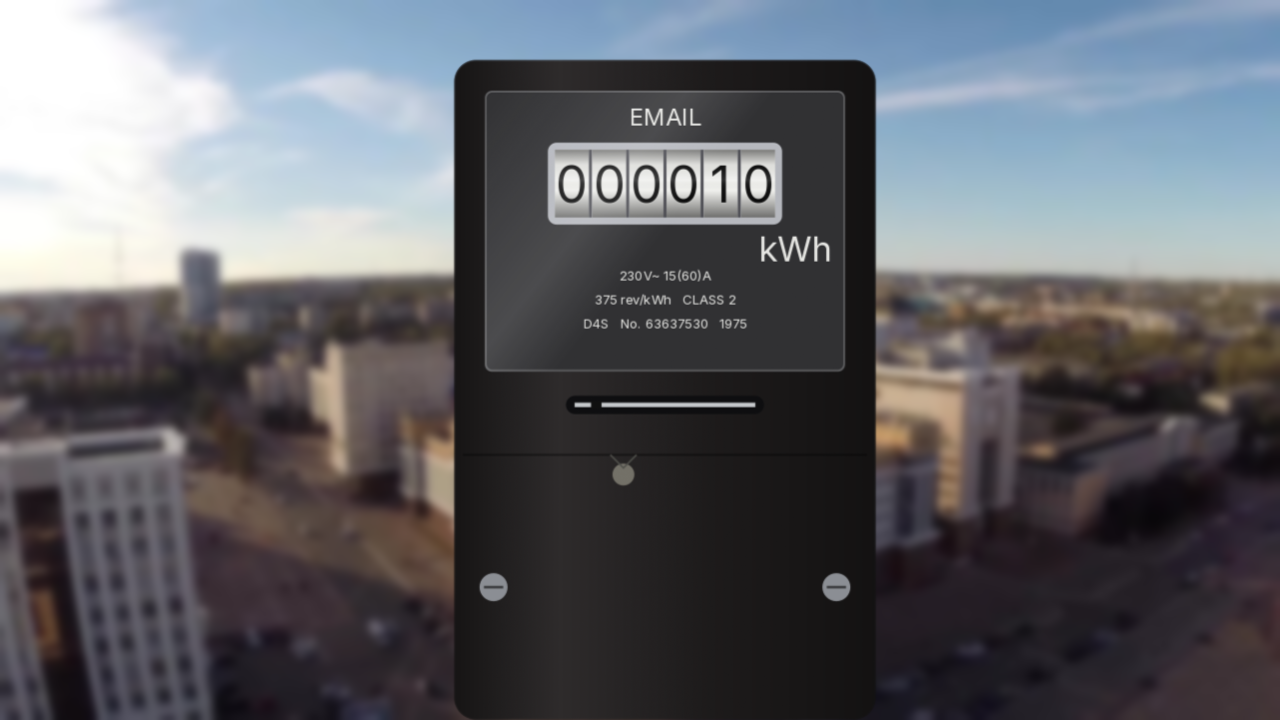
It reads kWh 10
